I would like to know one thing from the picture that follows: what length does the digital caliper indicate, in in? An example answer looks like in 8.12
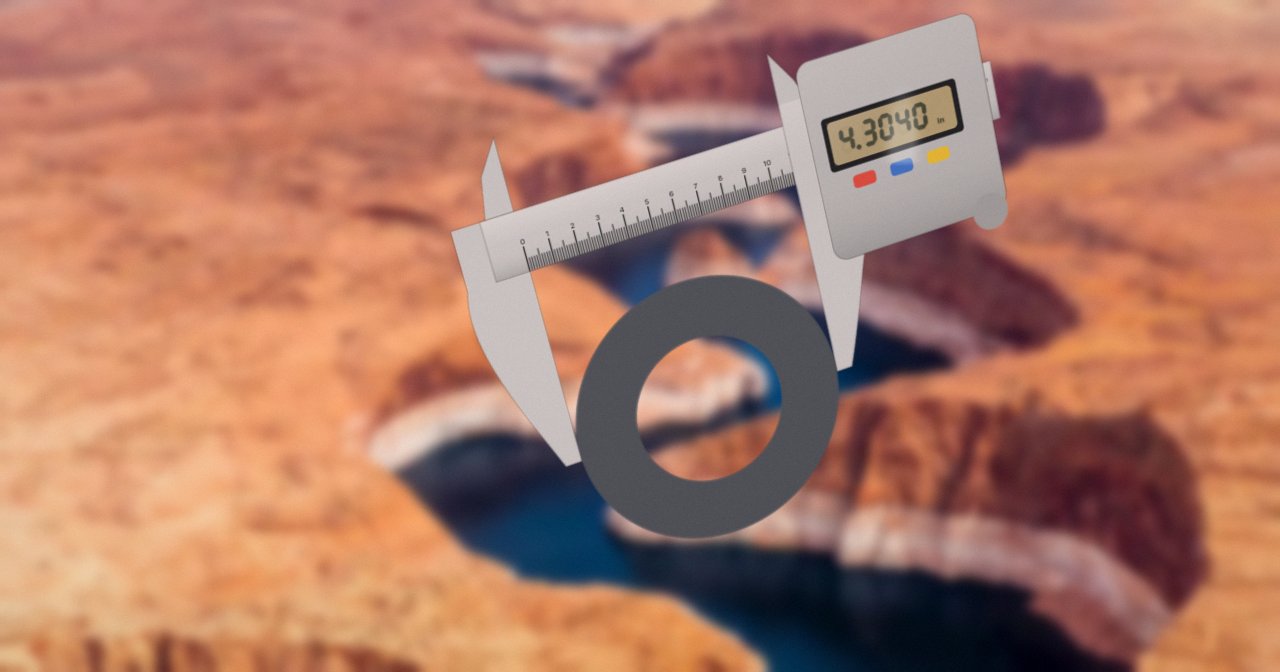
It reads in 4.3040
